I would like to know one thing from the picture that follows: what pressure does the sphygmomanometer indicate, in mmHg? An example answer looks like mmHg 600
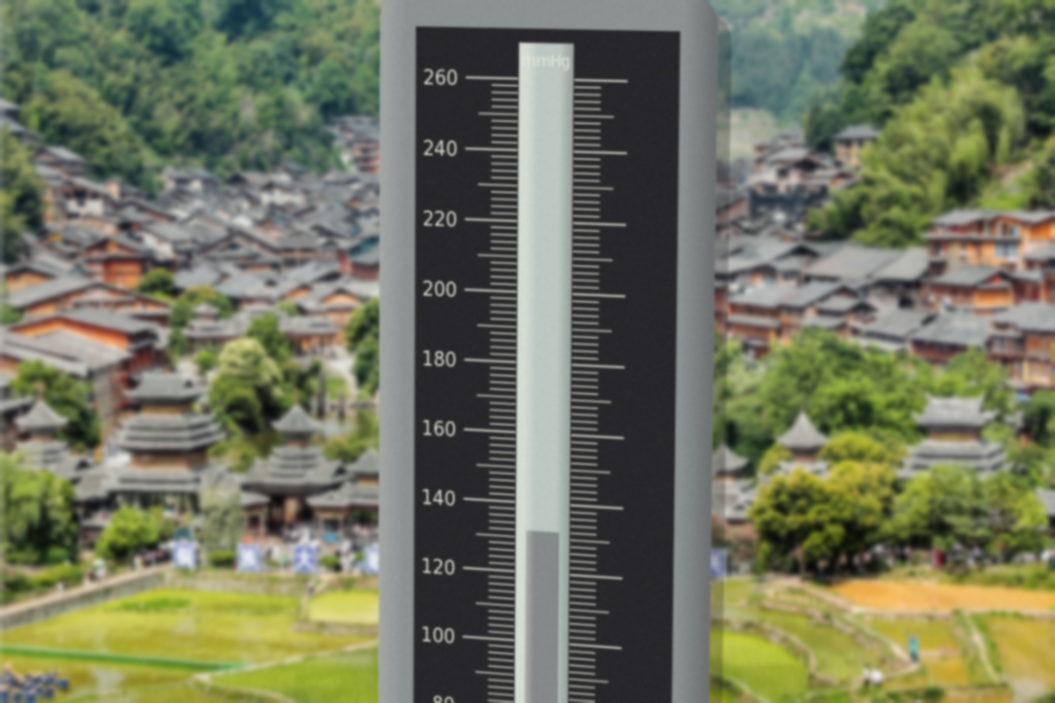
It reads mmHg 132
